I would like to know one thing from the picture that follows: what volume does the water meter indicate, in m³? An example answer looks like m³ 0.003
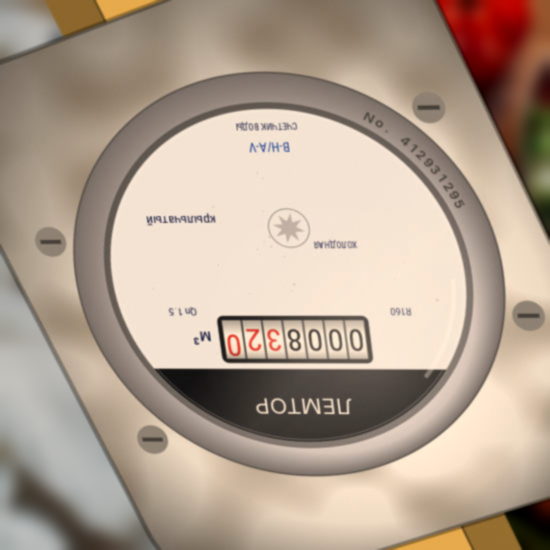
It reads m³ 8.320
